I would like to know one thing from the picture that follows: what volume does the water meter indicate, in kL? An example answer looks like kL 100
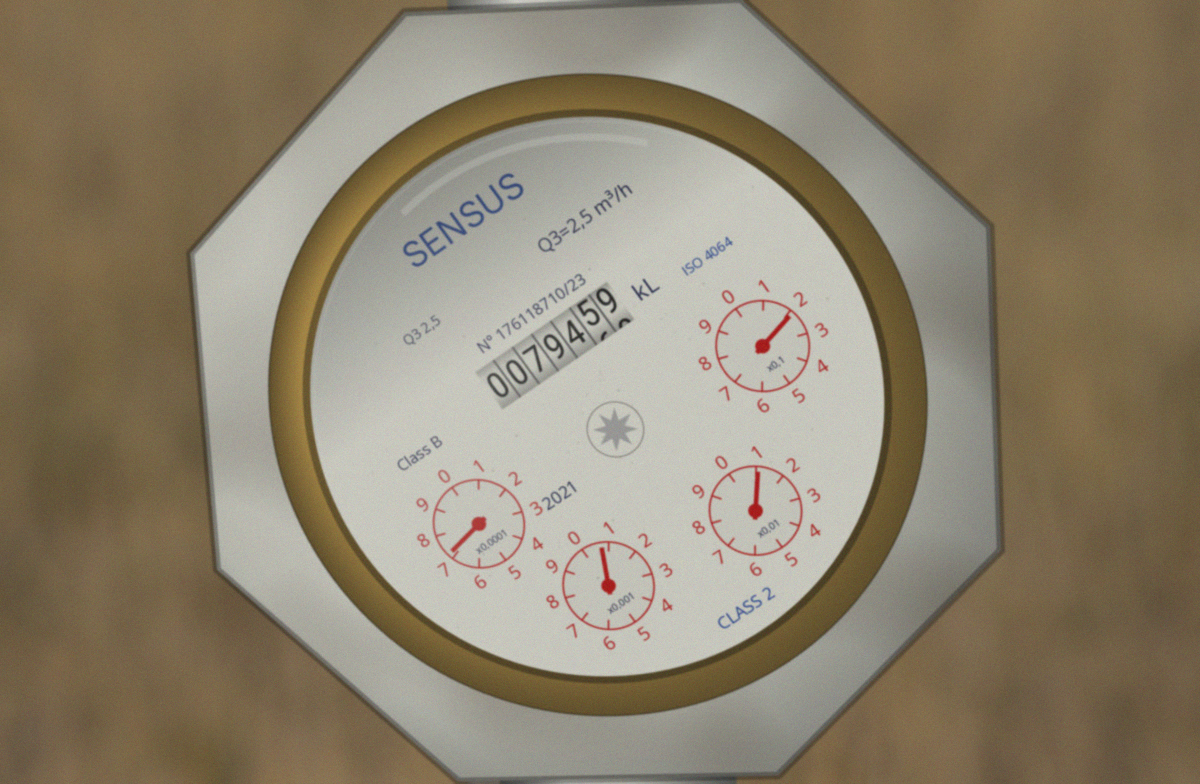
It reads kL 79459.2107
